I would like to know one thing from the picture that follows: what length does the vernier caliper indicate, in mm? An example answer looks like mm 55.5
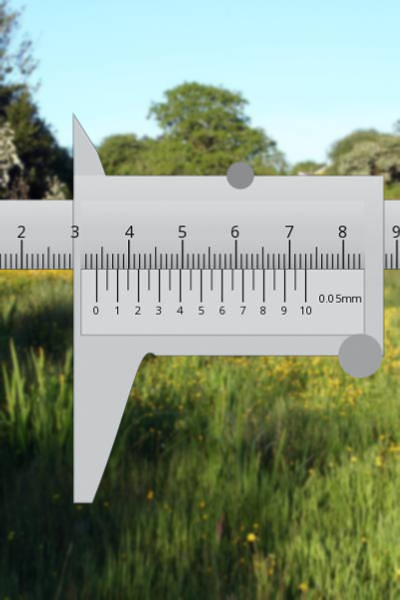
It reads mm 34.0
